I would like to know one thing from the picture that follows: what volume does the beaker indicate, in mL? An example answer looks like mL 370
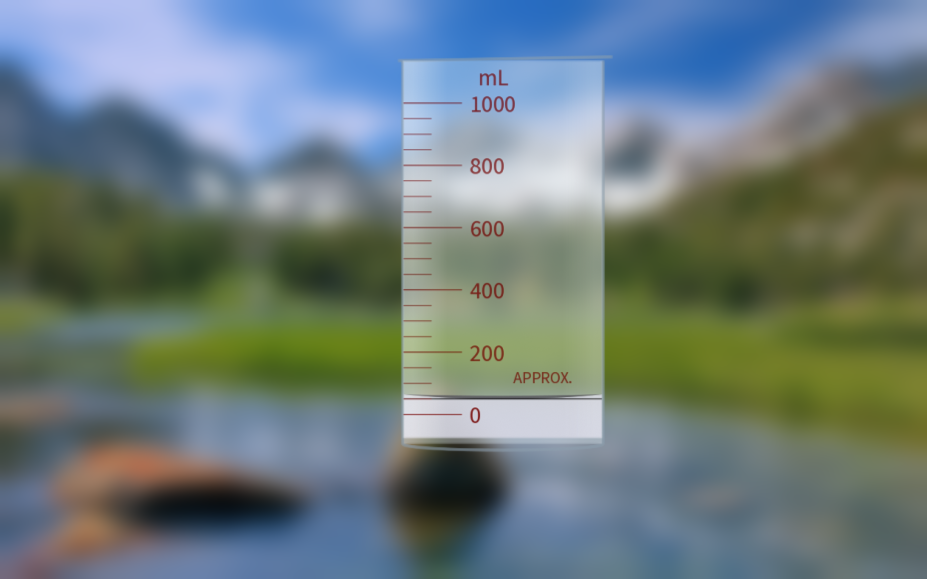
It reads mL 50
